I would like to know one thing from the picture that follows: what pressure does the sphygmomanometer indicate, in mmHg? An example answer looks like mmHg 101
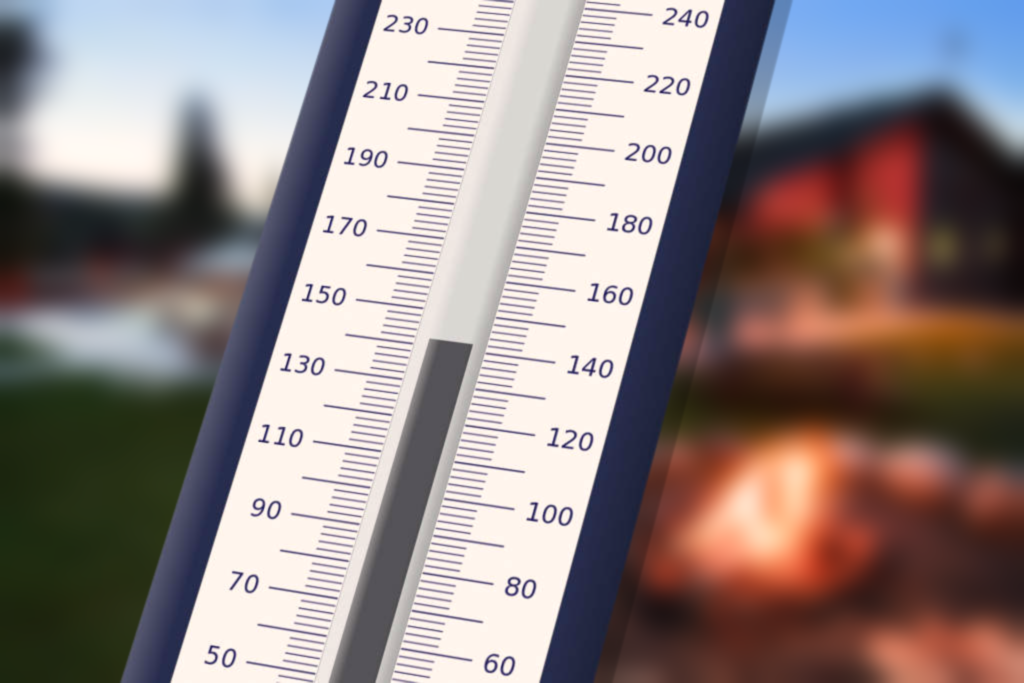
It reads mmHg 142
